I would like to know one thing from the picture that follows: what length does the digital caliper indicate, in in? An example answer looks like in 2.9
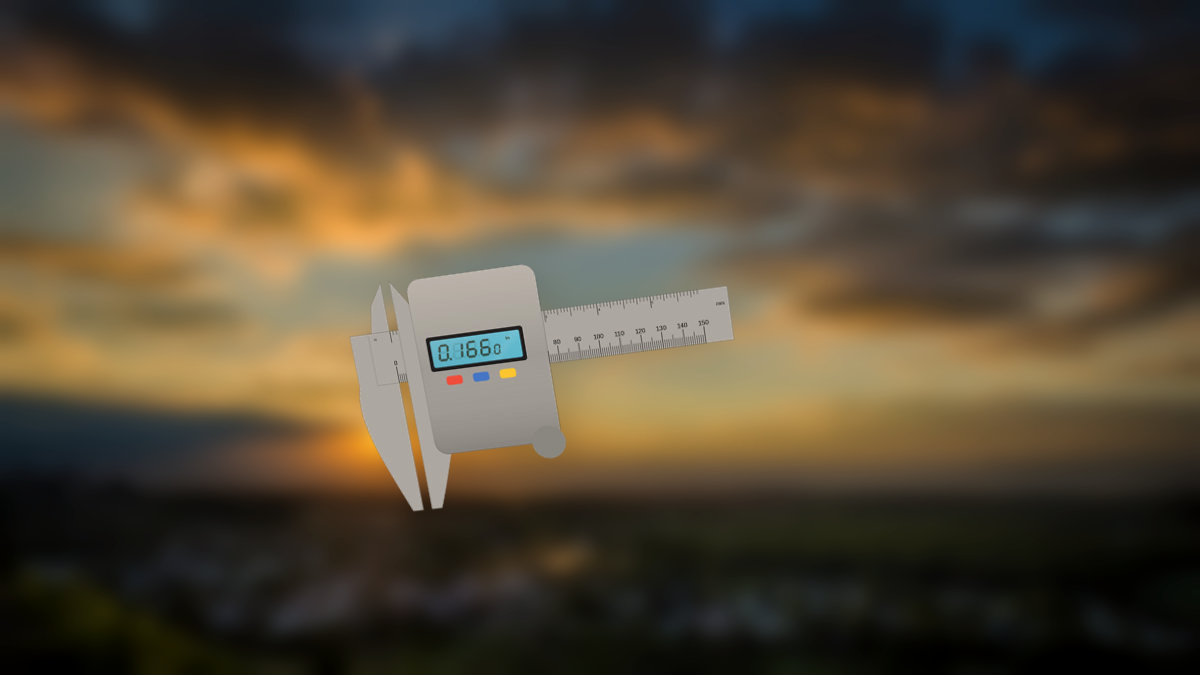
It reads in 0.1660
